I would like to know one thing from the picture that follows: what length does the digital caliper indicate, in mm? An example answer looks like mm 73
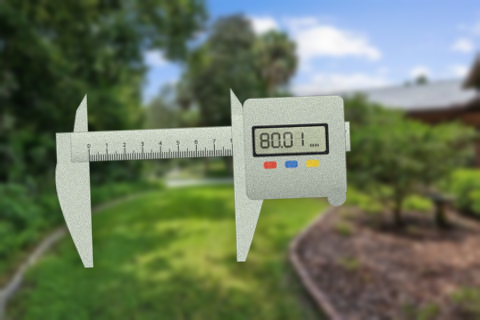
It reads mm 80.01
